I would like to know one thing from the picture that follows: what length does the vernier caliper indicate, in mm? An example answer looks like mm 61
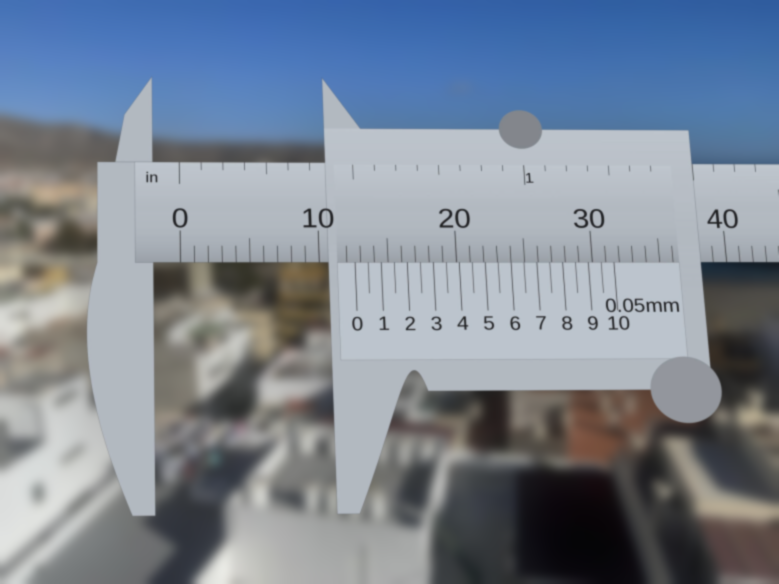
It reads mm 12.6
